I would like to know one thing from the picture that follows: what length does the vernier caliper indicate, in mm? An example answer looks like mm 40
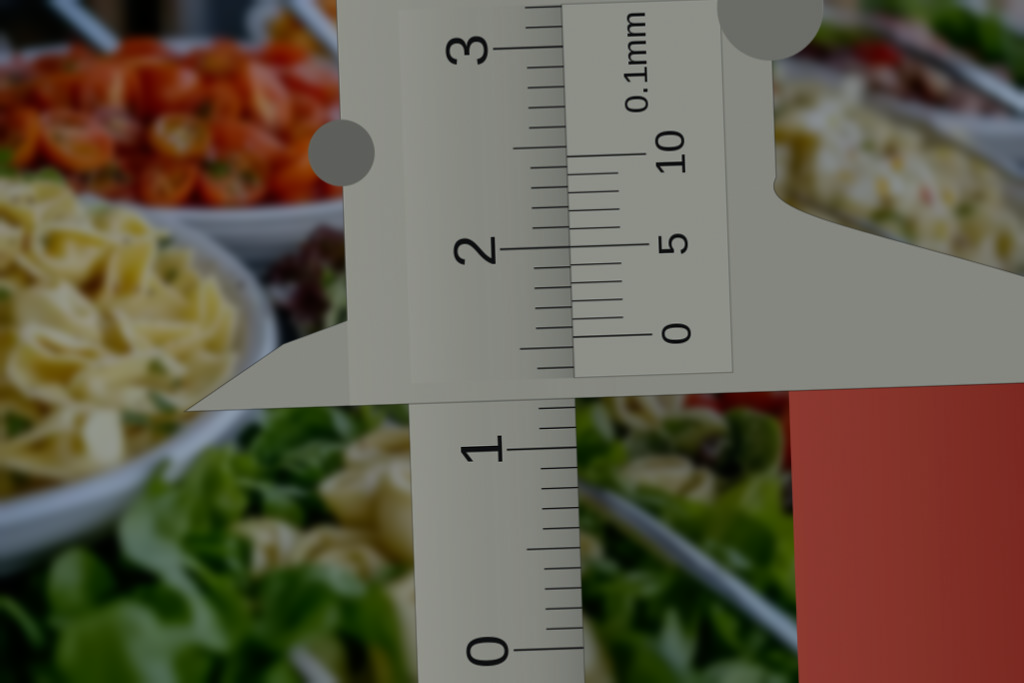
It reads mm 15.5
